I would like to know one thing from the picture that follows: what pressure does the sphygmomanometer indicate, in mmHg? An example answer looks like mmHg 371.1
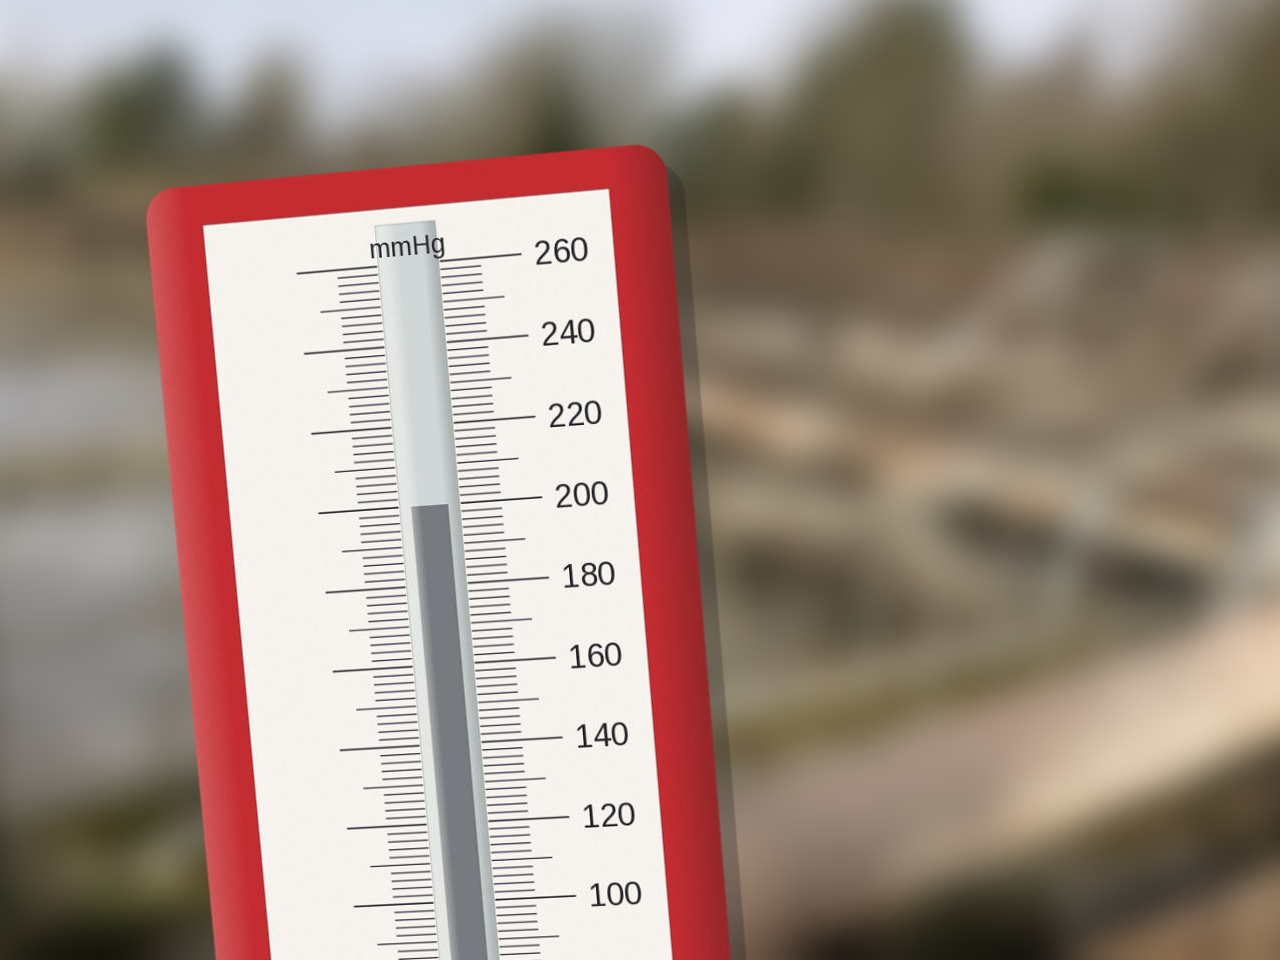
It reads mmHg 200
